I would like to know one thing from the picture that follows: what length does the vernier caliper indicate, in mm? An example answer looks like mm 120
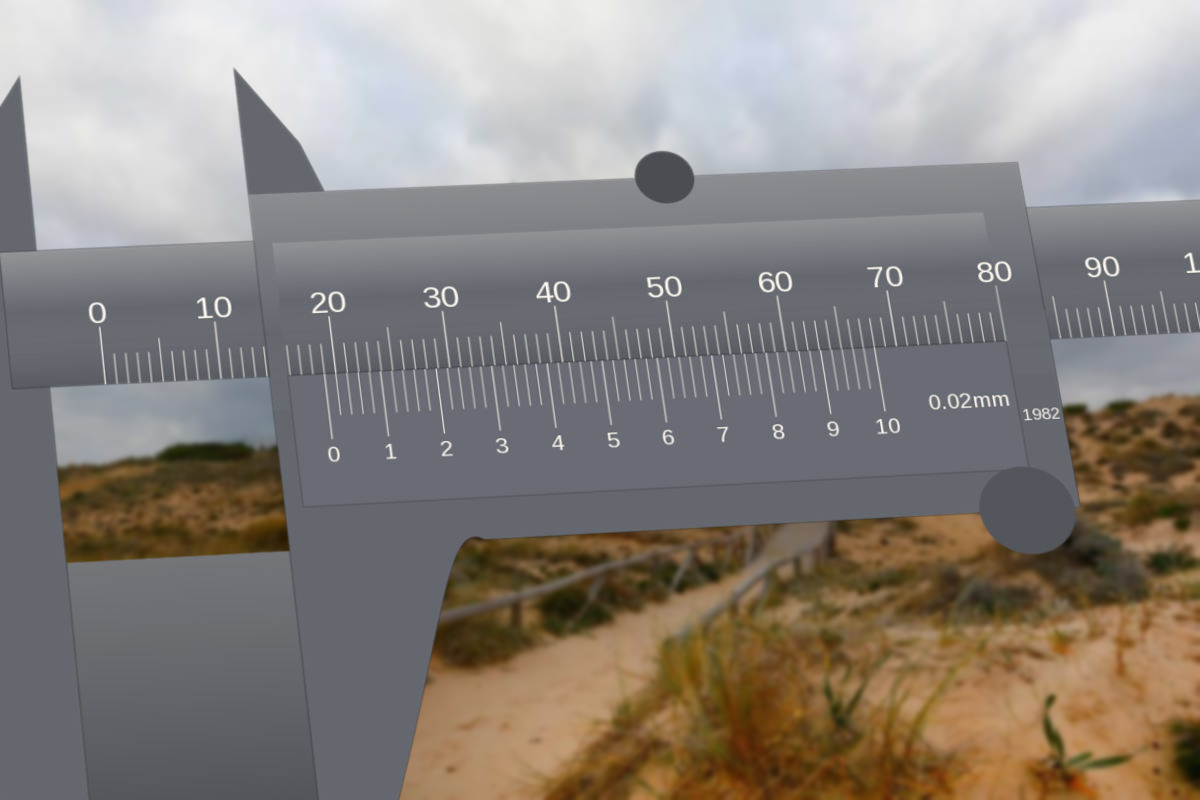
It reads mm 19.0
